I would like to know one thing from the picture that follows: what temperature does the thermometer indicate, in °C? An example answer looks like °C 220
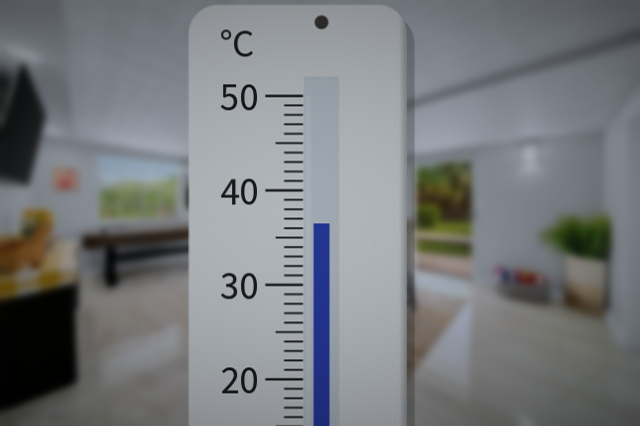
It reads °C 36.5
